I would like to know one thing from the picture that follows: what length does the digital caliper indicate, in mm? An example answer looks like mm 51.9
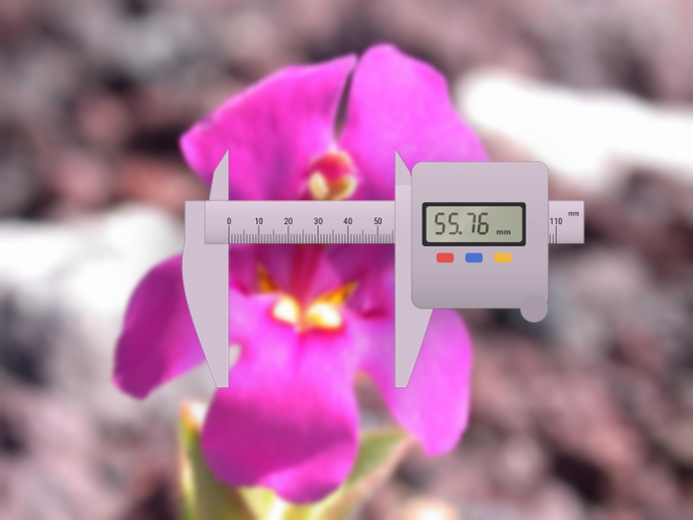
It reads mm 55.76
